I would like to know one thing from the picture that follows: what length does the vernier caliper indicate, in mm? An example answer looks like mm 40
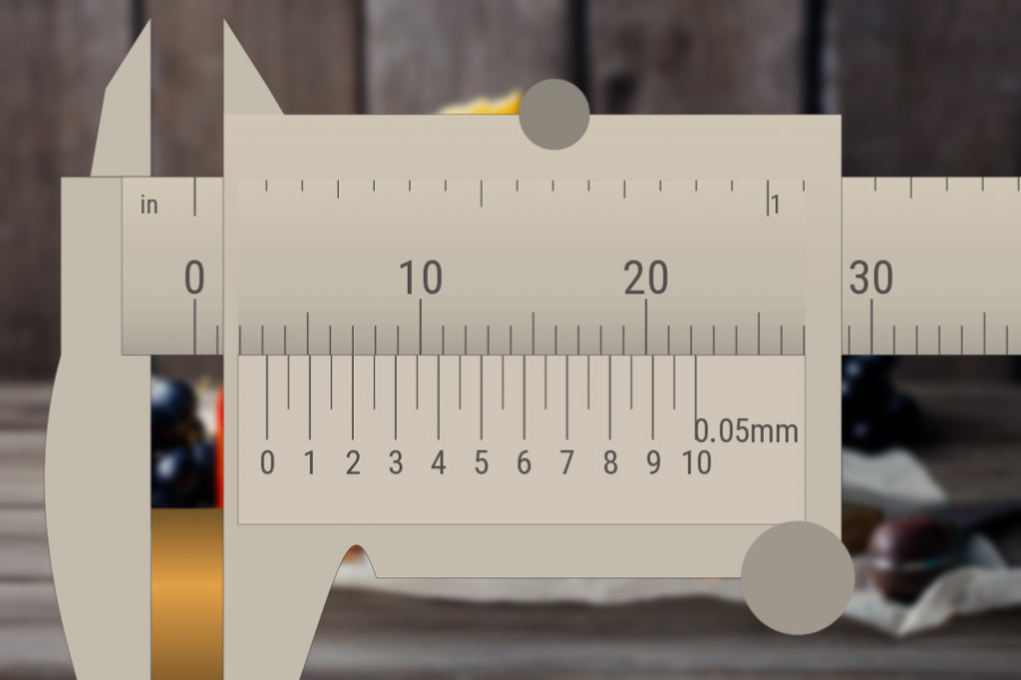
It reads mm 3.20
